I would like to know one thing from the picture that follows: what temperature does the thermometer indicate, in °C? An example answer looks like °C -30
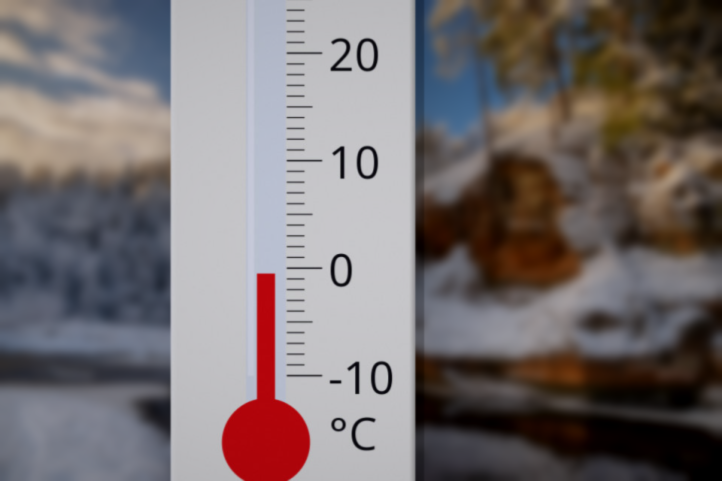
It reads °C -0.5
